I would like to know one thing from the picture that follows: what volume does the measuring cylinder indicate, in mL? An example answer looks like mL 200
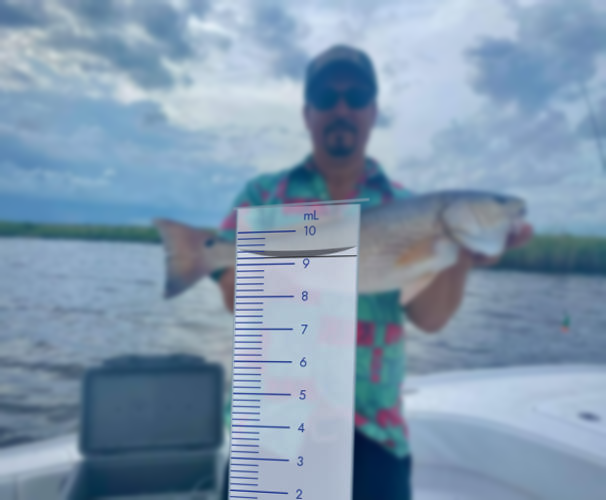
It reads mL 9.2
